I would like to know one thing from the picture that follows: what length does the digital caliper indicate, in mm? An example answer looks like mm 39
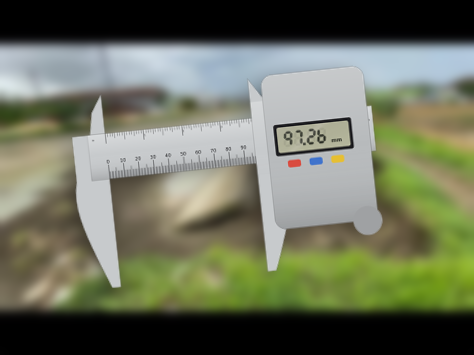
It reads mm 97.26
